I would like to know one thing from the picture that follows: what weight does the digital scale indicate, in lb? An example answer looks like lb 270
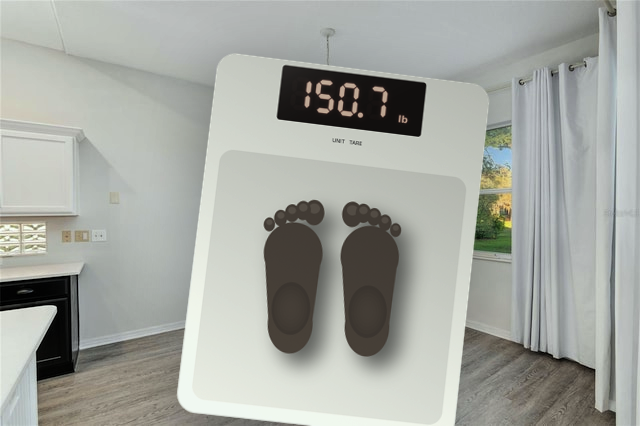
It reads lb 150.7
